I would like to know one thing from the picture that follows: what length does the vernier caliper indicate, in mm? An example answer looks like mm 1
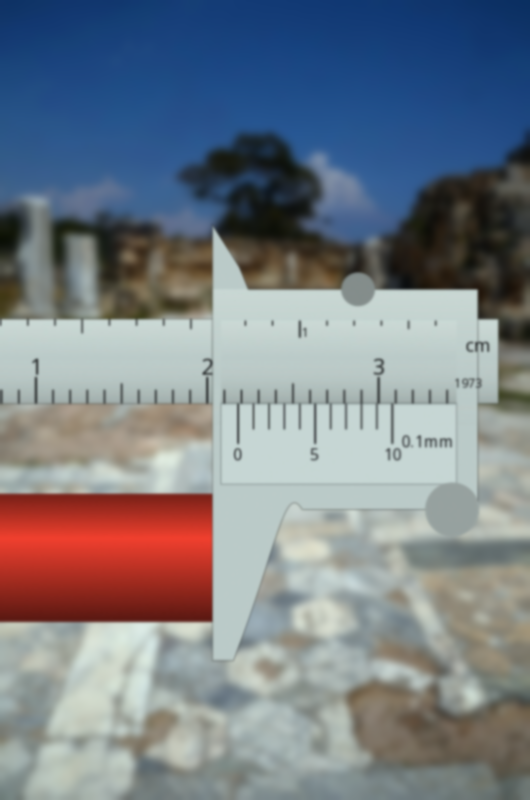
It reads mm 21.8
